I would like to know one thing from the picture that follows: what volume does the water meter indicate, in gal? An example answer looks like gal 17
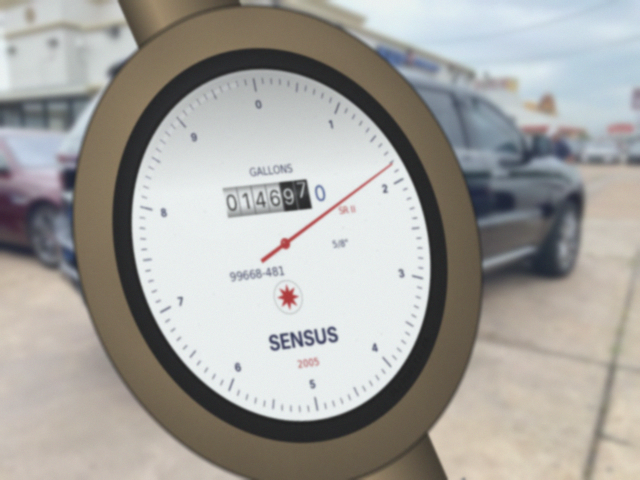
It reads gal 146971.8
